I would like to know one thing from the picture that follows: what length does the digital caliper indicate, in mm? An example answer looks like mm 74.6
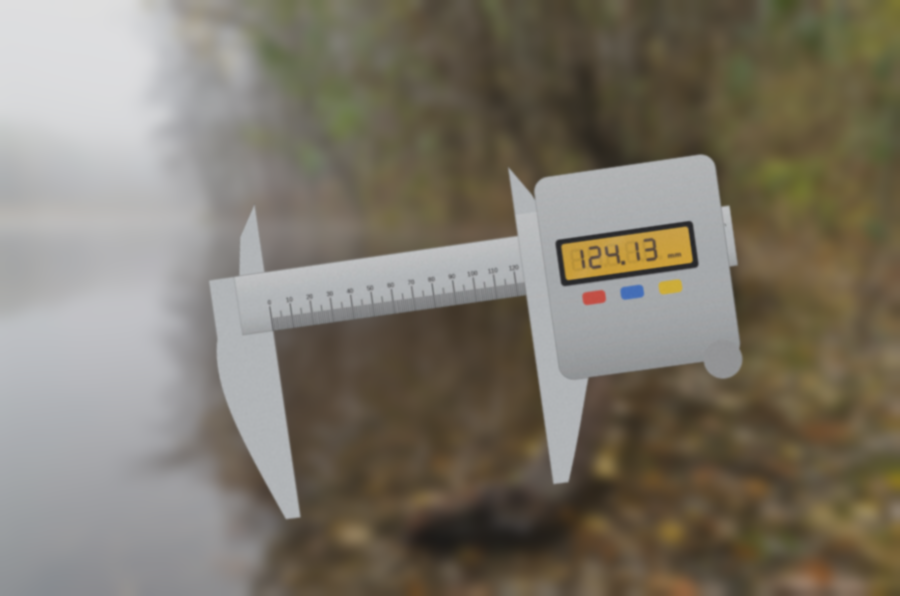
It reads mm 124.13
